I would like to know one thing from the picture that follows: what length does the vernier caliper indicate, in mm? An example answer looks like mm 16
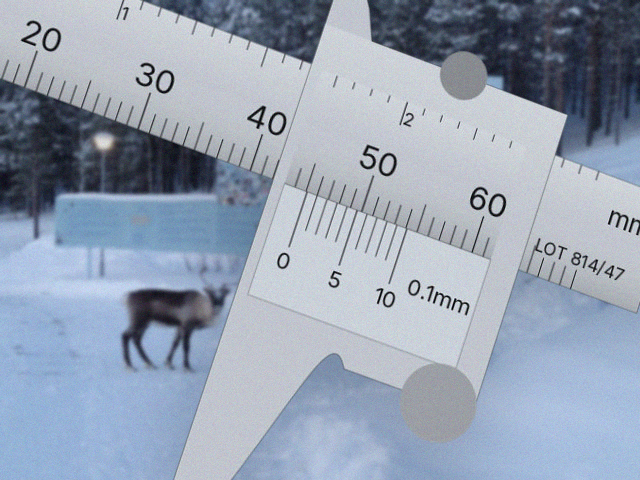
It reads mm 45.1
